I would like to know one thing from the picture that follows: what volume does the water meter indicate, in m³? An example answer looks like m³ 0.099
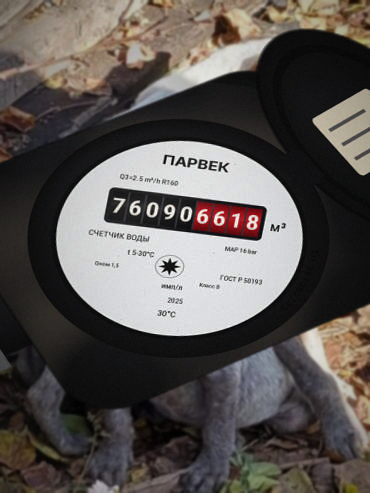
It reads m³ 76090.6618
